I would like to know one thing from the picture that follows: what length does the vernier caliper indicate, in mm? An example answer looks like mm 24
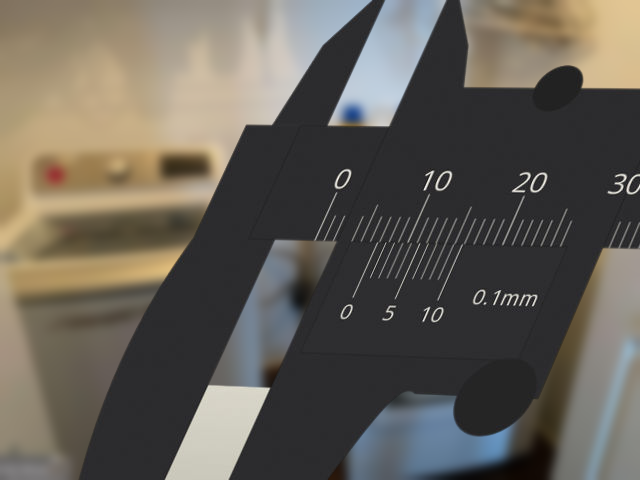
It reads mm 6.8
